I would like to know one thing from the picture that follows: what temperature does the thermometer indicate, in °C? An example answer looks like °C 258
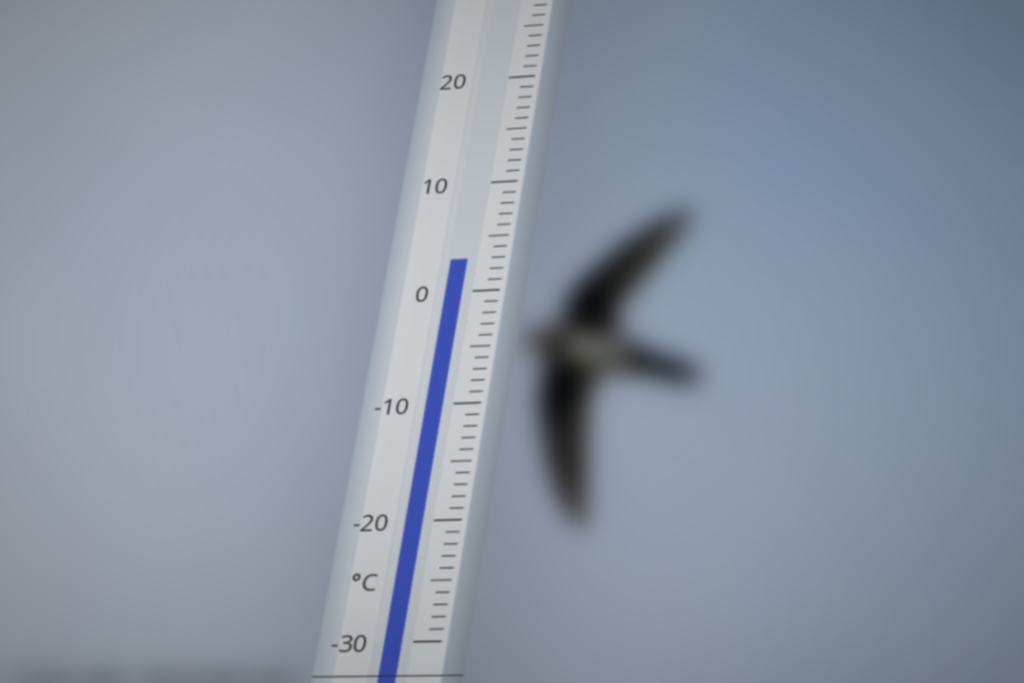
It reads °C 3
